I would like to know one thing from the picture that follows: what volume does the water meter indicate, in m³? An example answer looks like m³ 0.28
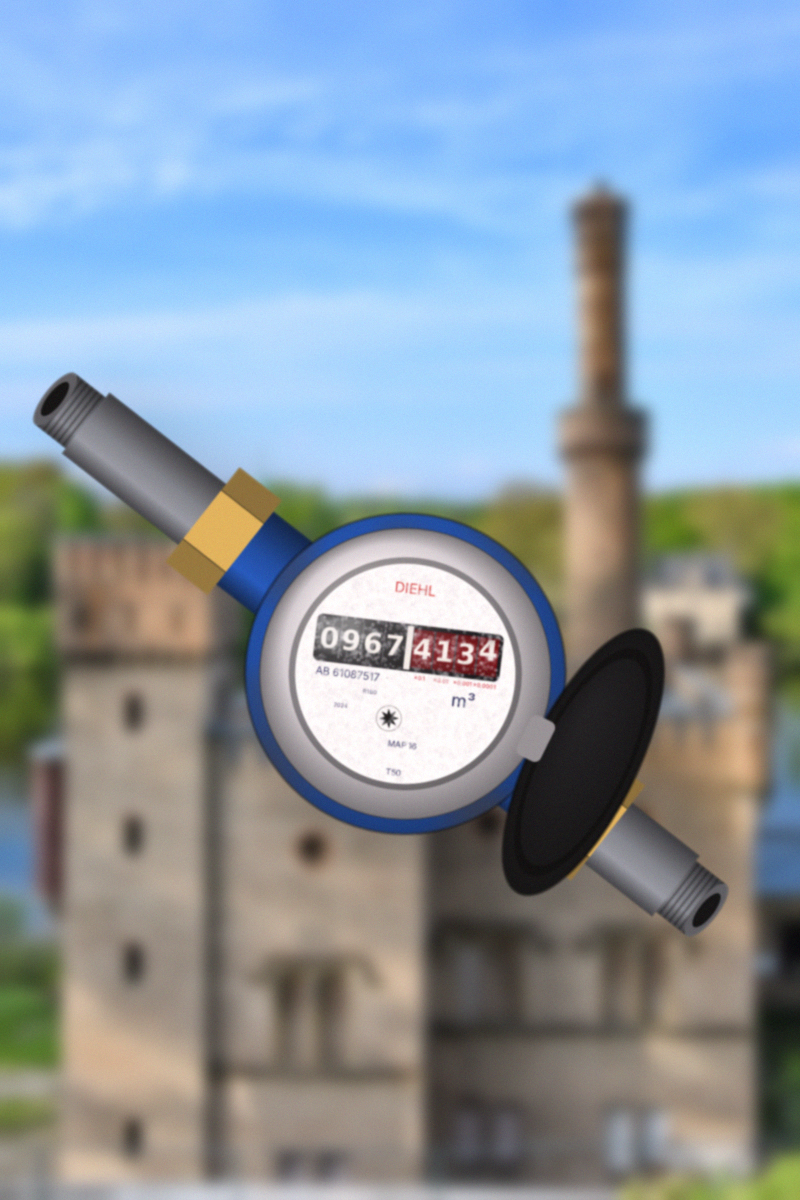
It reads m³ 967.4134
